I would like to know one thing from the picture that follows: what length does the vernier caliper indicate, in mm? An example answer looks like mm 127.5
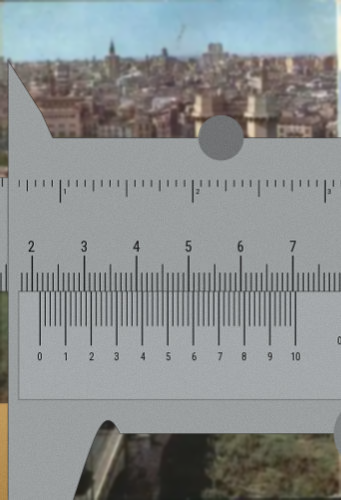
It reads mm 21.5
